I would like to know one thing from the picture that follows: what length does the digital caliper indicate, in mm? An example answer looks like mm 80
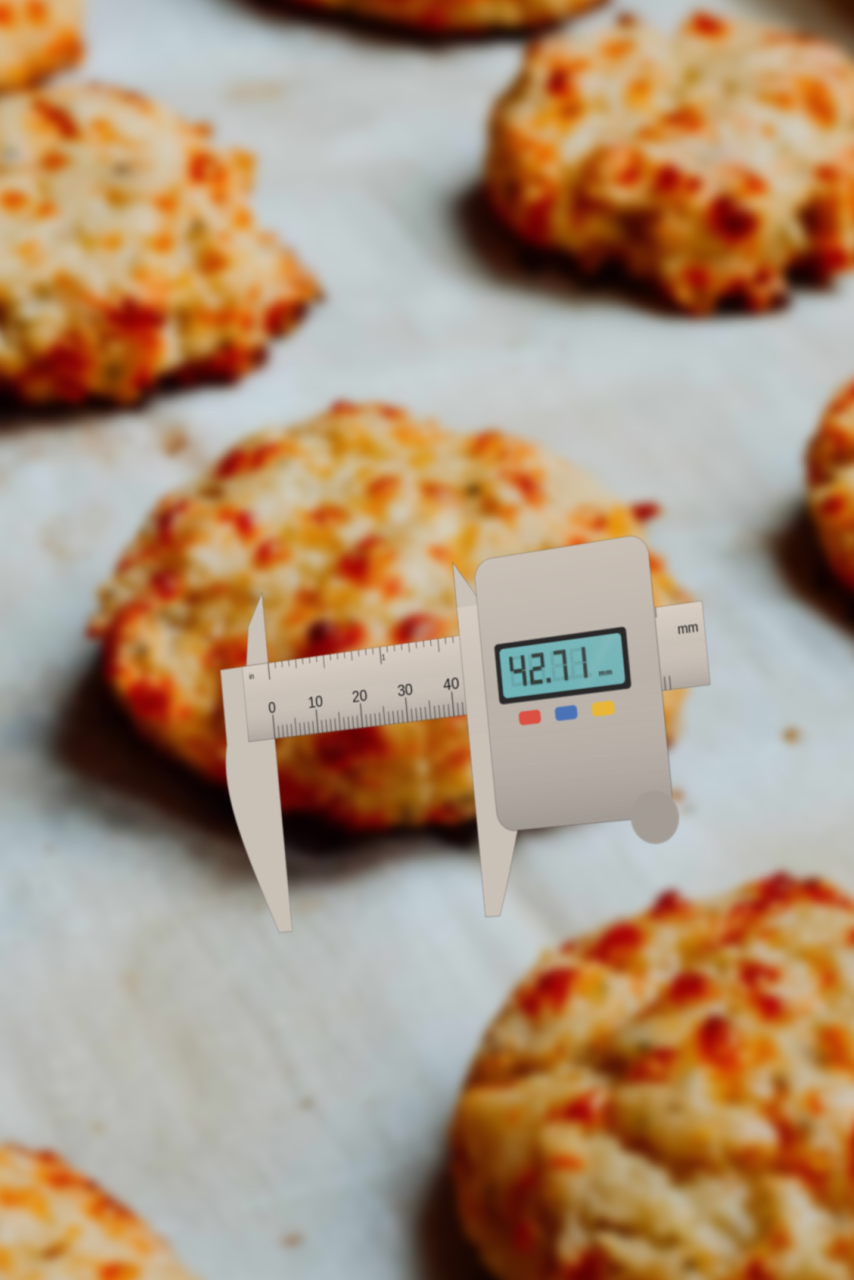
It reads mm 42.71
